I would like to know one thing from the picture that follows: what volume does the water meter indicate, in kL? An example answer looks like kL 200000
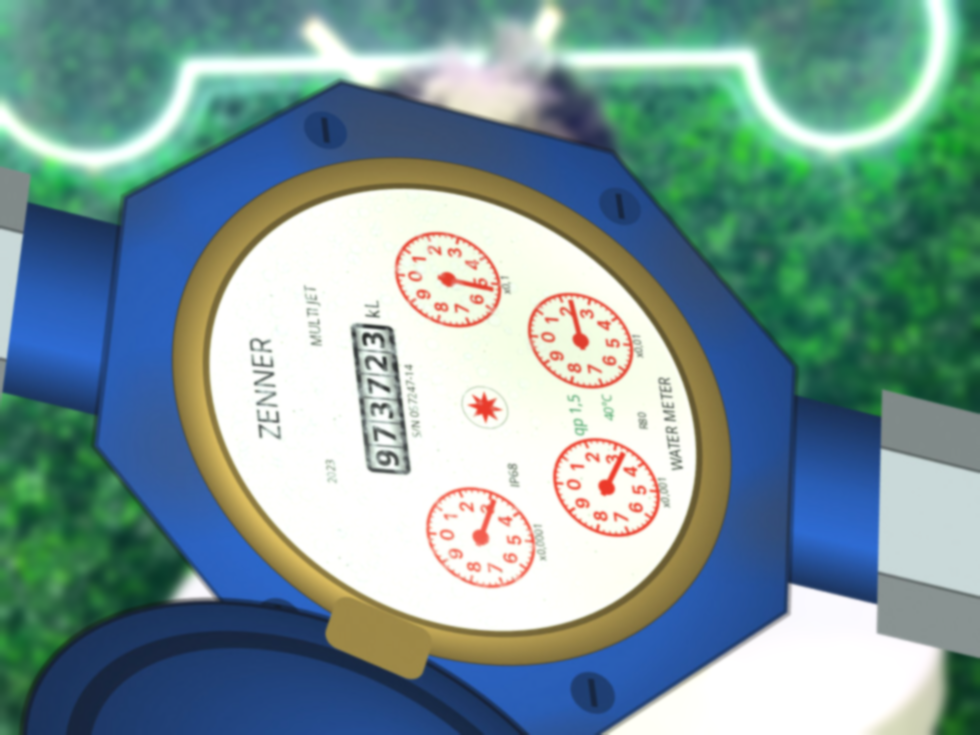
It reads kL 973723.5233
